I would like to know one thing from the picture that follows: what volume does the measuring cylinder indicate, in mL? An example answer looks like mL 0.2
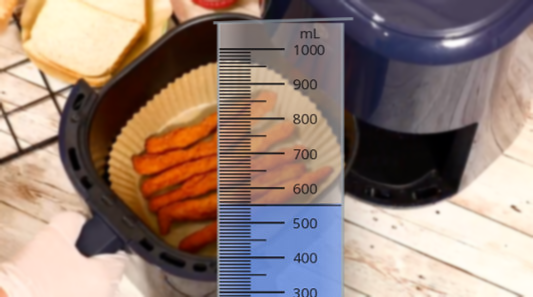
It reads mL 550
